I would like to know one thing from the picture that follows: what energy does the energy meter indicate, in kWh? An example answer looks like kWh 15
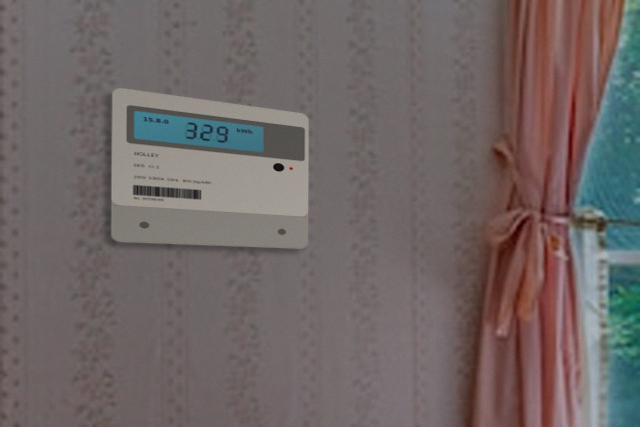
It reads kWh 329
